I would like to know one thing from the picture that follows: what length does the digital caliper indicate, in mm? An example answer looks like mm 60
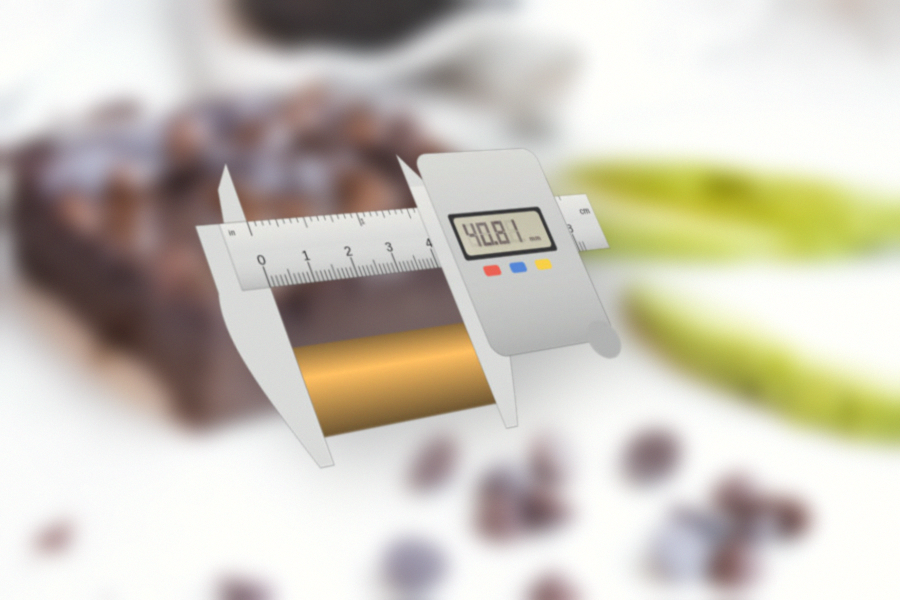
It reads mm 40.81
